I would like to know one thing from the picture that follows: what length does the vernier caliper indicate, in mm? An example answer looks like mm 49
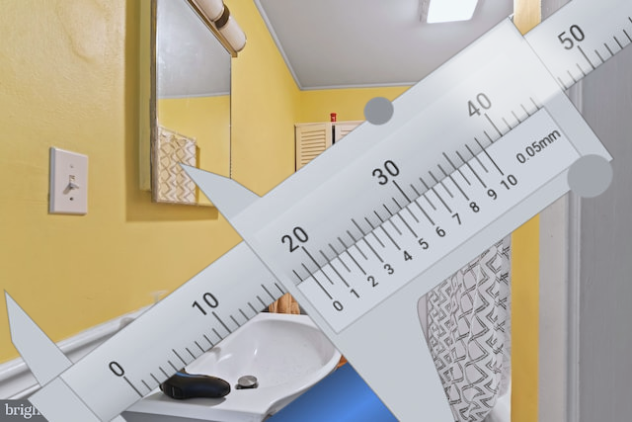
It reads mm 19.0
